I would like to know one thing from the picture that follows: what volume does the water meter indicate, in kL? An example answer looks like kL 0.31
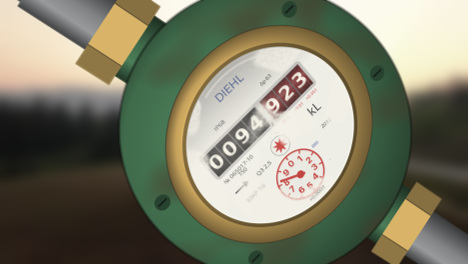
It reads kL 94.9238
